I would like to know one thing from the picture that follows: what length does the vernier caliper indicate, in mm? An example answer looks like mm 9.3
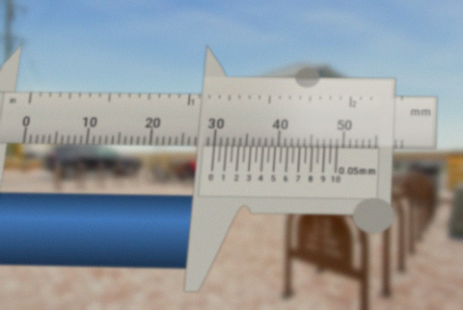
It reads mm 30.0
